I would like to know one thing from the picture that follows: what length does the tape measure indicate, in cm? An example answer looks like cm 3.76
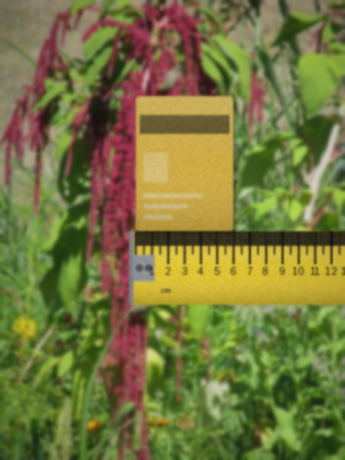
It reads cm 6
